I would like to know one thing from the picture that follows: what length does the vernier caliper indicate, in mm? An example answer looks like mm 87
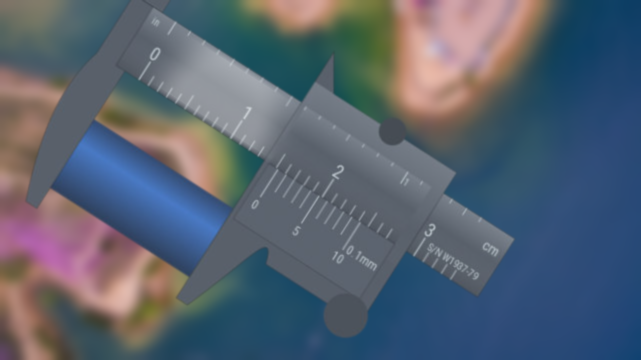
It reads mm 15.2
